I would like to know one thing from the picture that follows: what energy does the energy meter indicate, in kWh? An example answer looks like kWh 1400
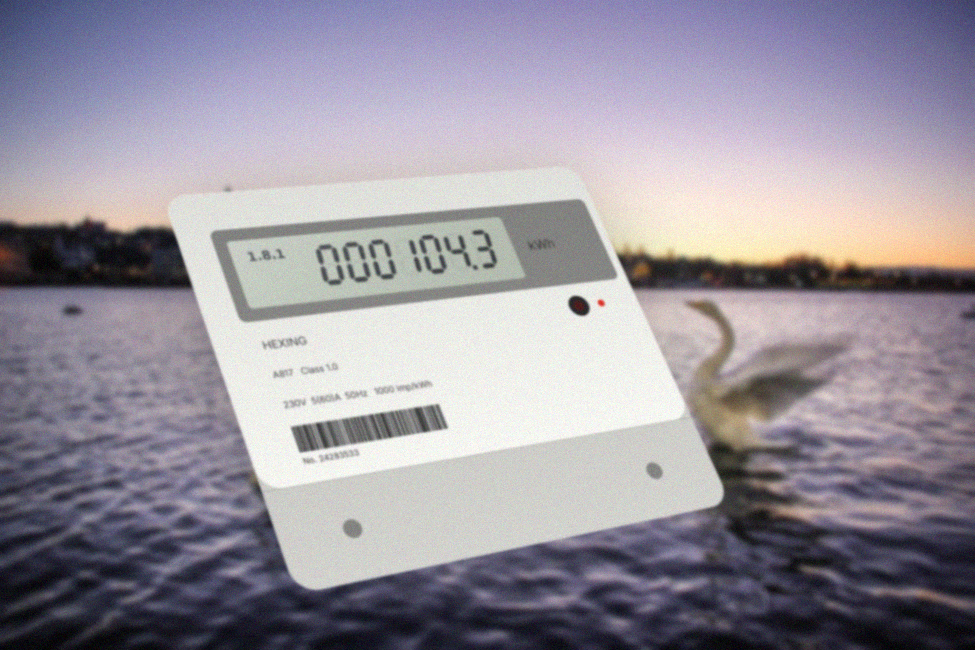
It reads kWh 104.3
